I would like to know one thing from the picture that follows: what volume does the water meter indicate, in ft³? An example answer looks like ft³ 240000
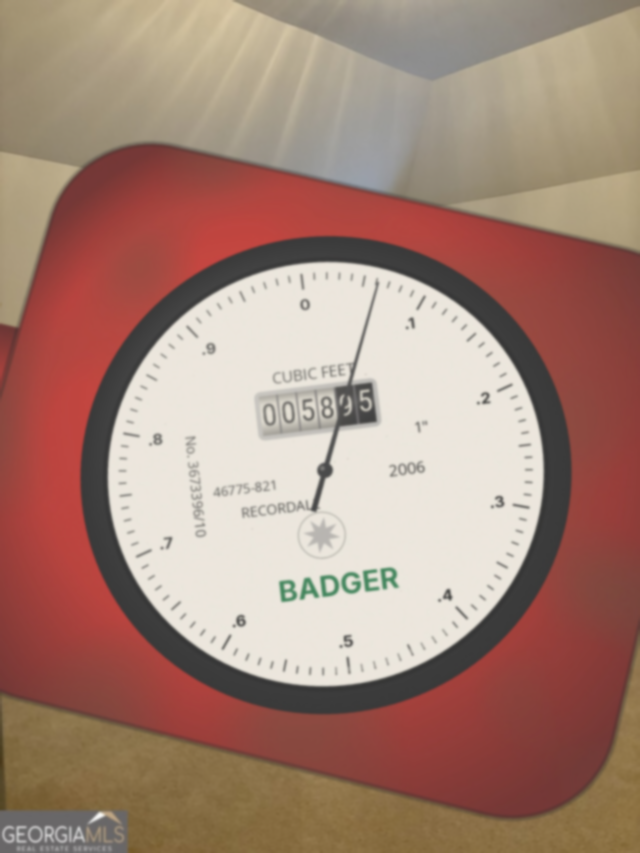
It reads ft³ 5895.06
